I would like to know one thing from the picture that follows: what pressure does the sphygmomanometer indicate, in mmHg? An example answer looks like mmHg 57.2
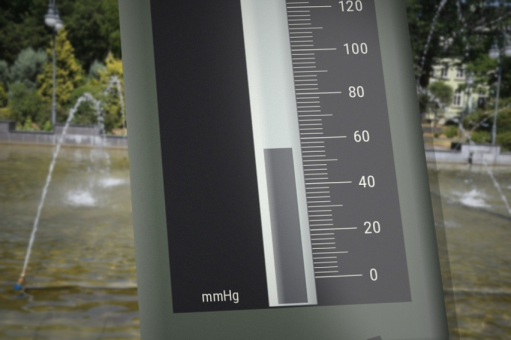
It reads mmHg 56
